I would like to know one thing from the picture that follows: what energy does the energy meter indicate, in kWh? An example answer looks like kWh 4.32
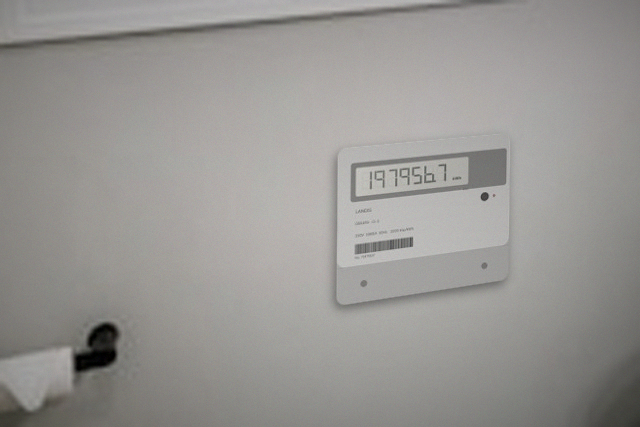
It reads kWh 197956.7
